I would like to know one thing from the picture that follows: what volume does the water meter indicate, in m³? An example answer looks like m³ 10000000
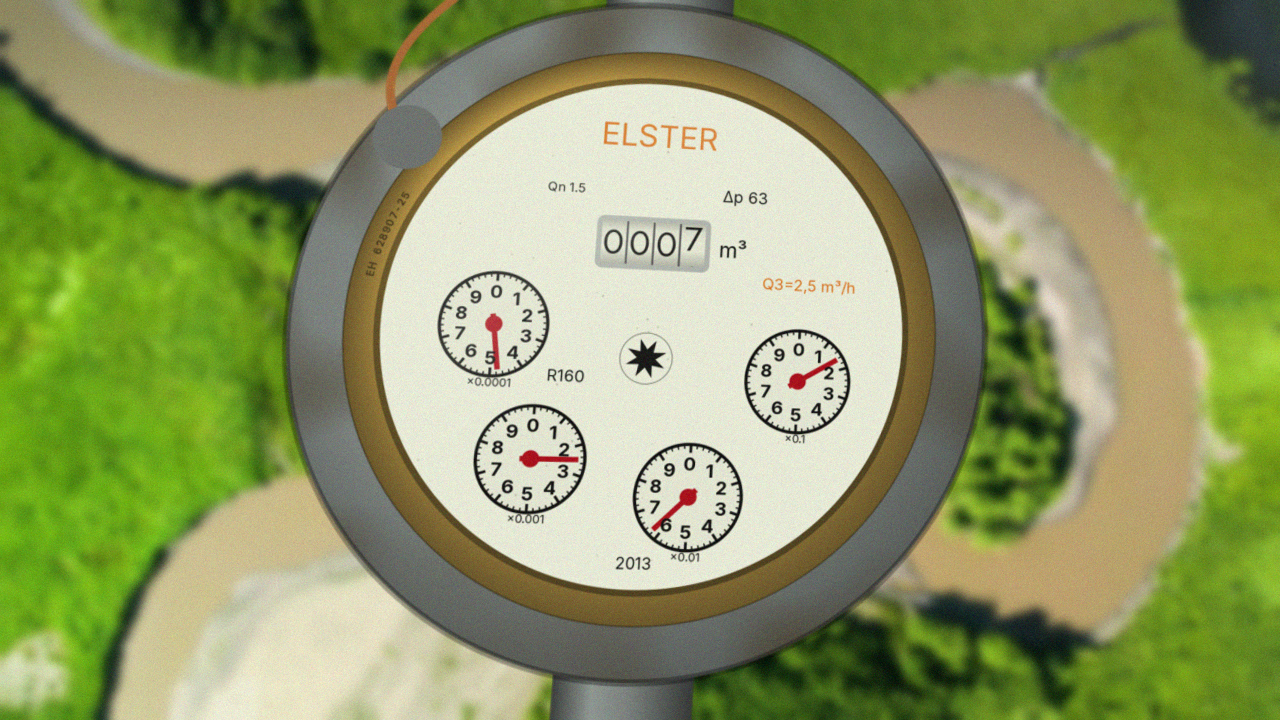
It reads m³ 7.1624
